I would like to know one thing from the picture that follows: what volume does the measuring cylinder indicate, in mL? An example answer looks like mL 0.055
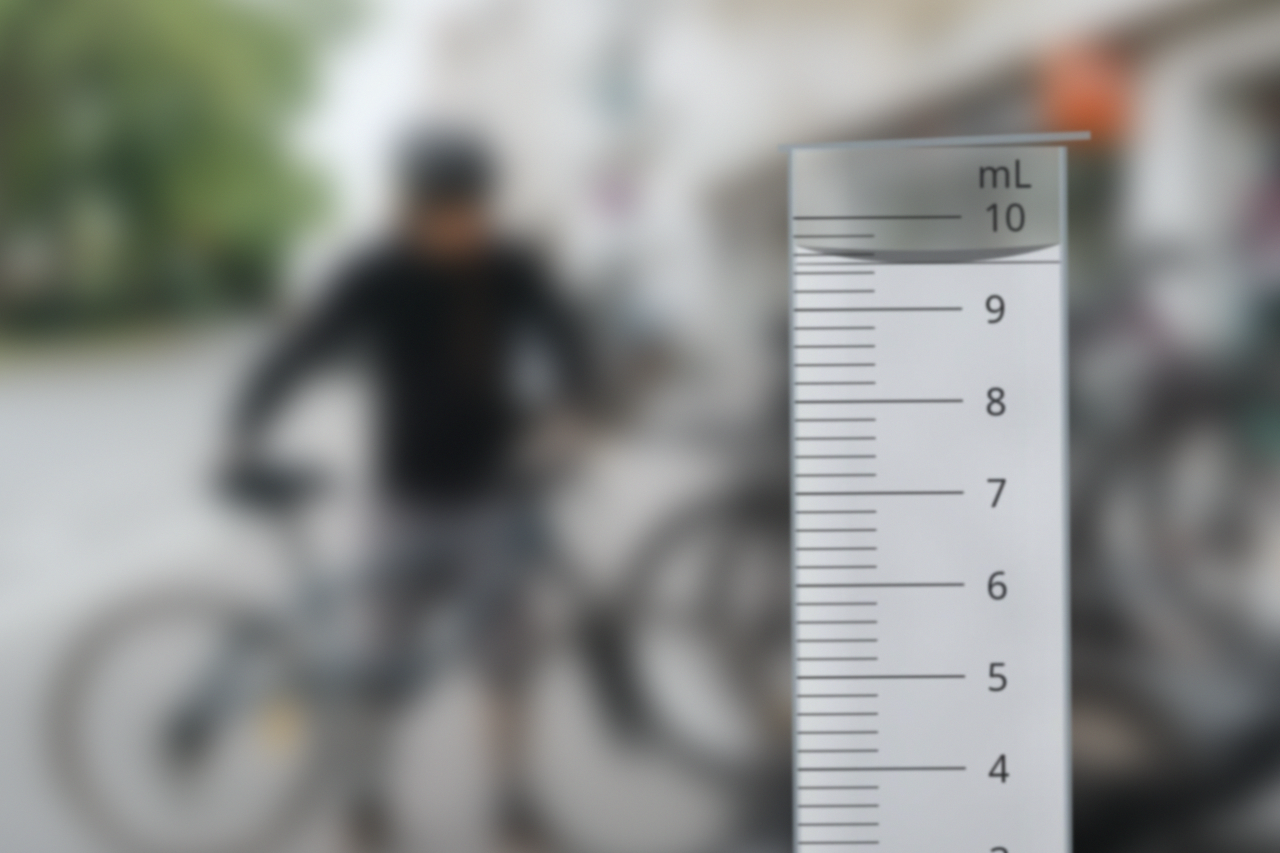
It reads mL 9.5
